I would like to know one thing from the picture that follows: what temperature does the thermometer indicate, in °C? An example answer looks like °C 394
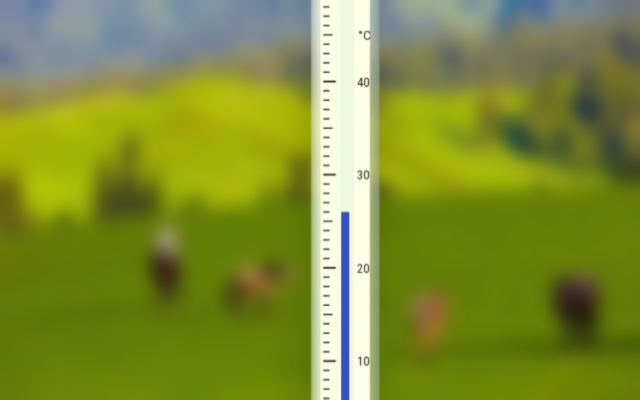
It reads °C 26
